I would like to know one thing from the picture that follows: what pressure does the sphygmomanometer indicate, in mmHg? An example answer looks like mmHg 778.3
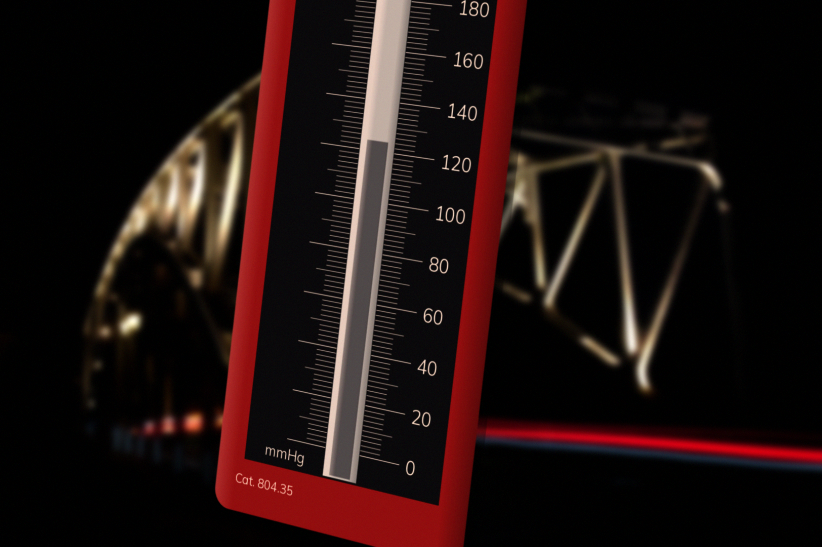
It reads mmHg 124
